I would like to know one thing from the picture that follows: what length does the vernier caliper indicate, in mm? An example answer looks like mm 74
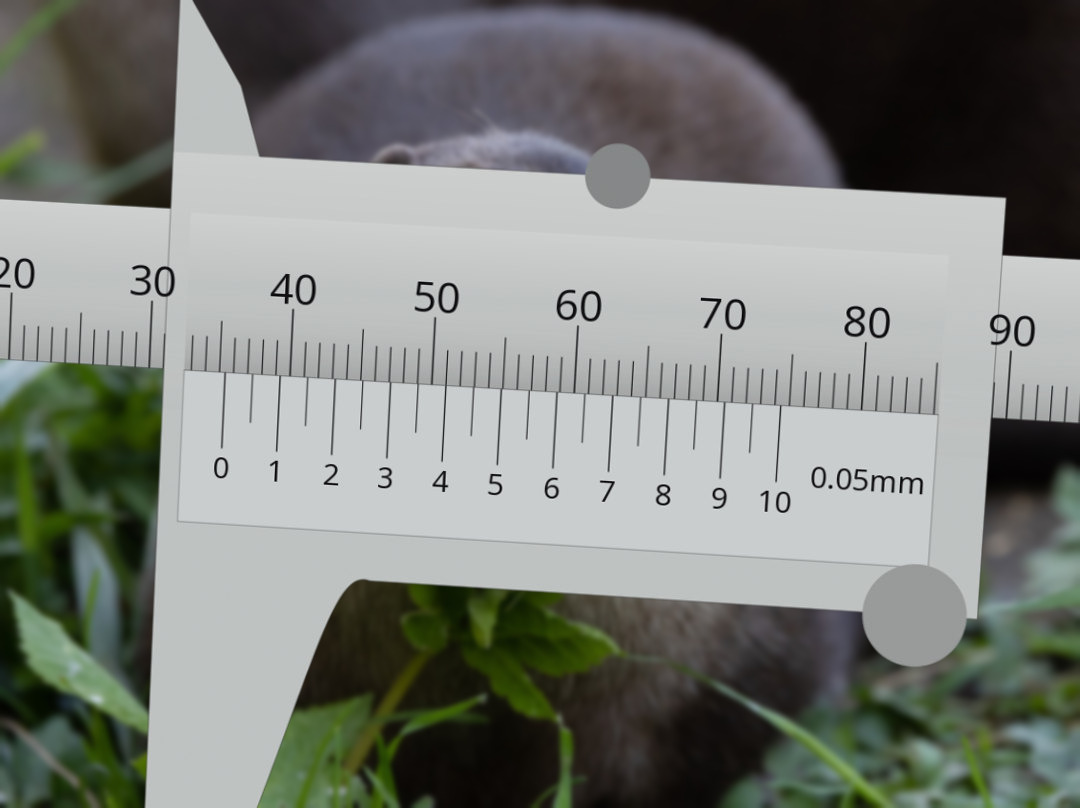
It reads mm 35.4
